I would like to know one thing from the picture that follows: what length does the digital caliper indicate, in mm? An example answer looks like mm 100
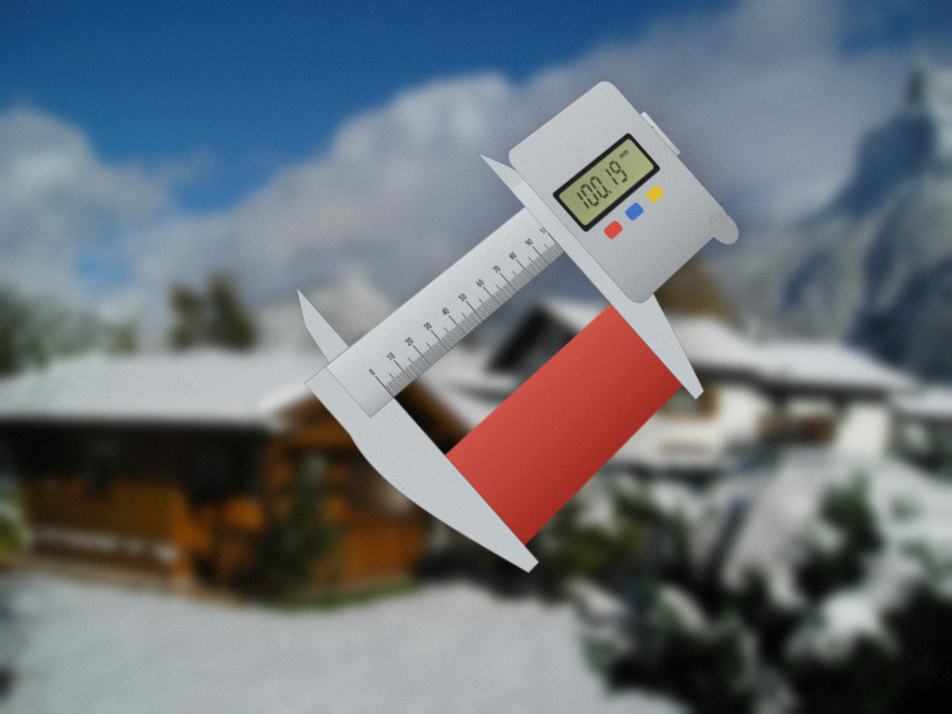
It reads mm 100.19
